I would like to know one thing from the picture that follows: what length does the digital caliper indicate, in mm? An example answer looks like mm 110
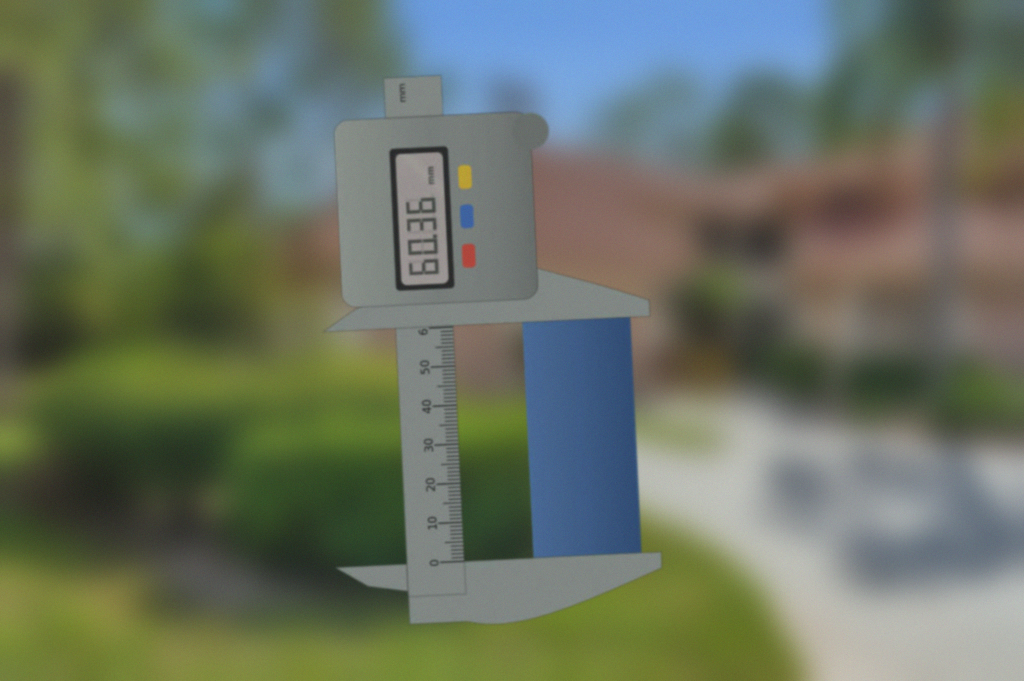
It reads mm 60.36
